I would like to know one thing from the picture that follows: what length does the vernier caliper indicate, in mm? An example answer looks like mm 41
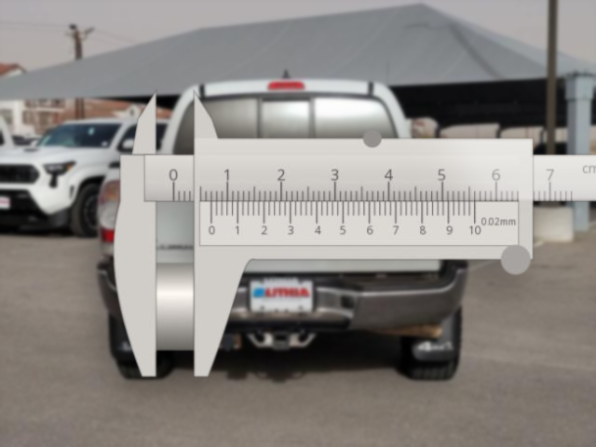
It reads mm 7.0
